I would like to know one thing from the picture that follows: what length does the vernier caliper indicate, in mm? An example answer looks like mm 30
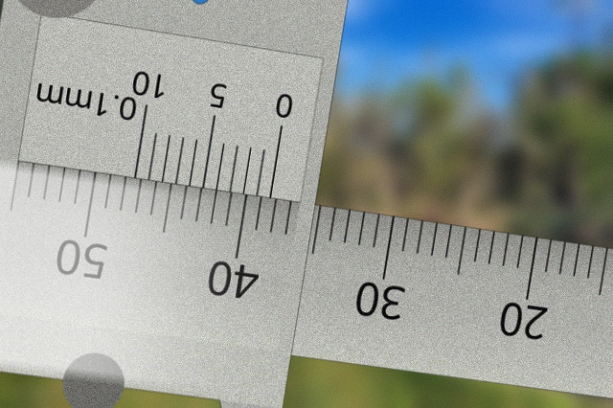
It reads mm 38.4
